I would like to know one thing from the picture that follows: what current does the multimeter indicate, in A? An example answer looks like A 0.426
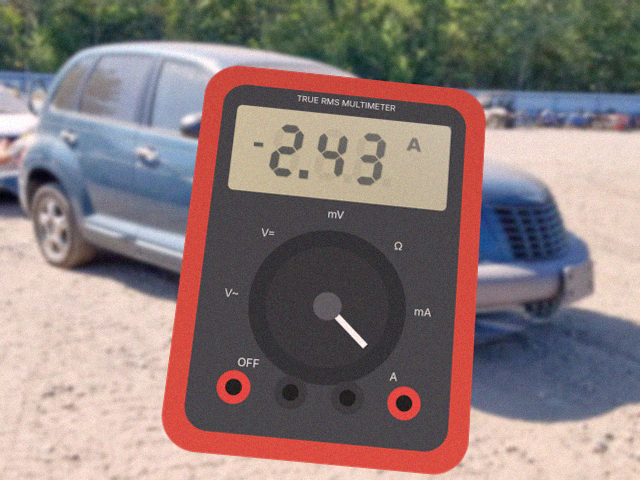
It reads A -2.43
